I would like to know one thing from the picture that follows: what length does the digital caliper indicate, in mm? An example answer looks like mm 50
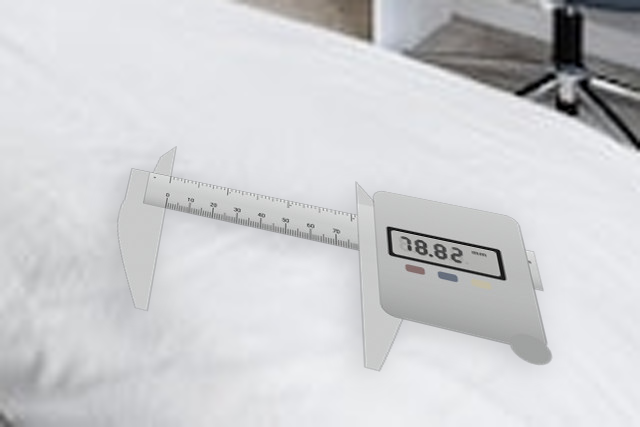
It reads mm 78.82
